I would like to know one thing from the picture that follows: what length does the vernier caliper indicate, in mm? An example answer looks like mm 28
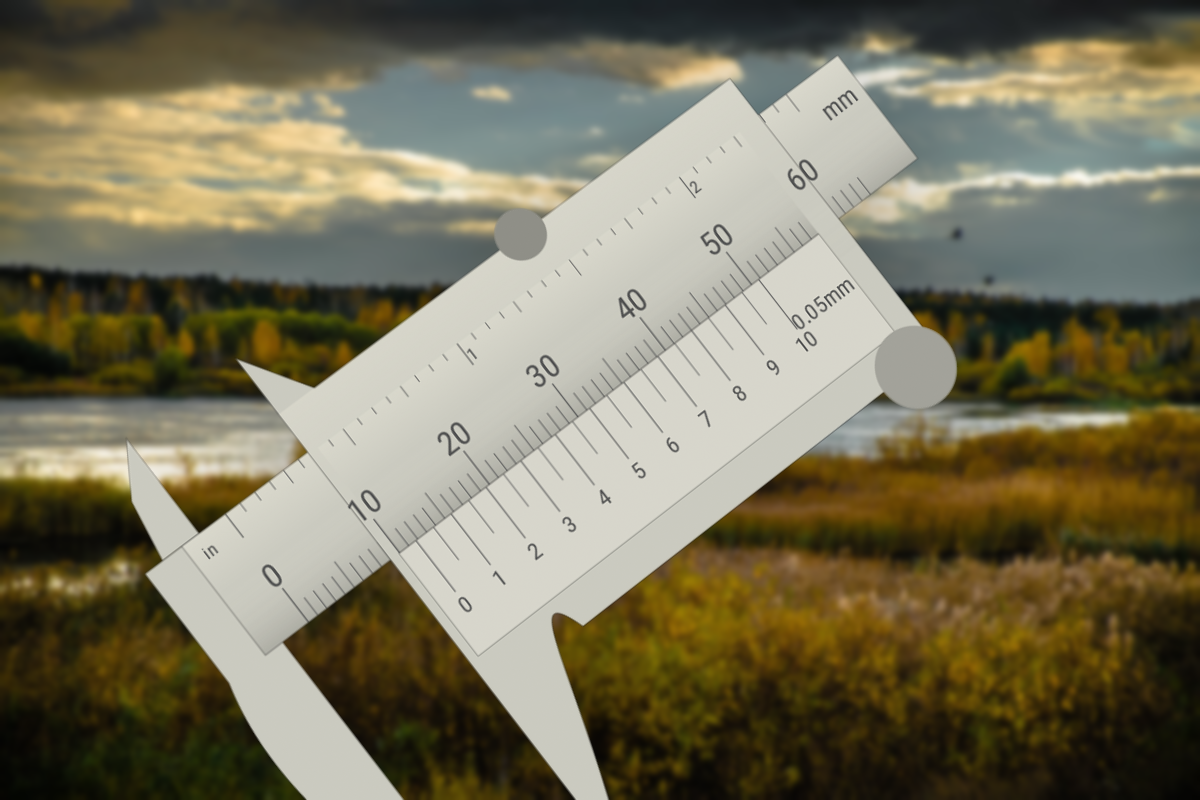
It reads mm 11.8
